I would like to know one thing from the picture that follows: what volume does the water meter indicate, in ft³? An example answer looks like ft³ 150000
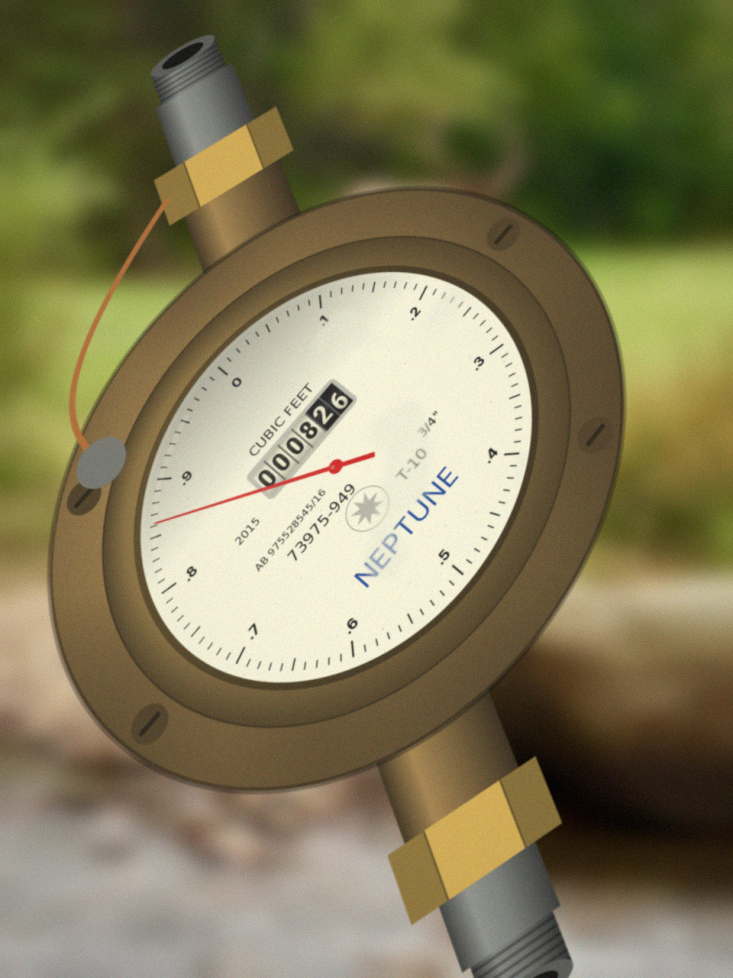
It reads ft³ 825.86
